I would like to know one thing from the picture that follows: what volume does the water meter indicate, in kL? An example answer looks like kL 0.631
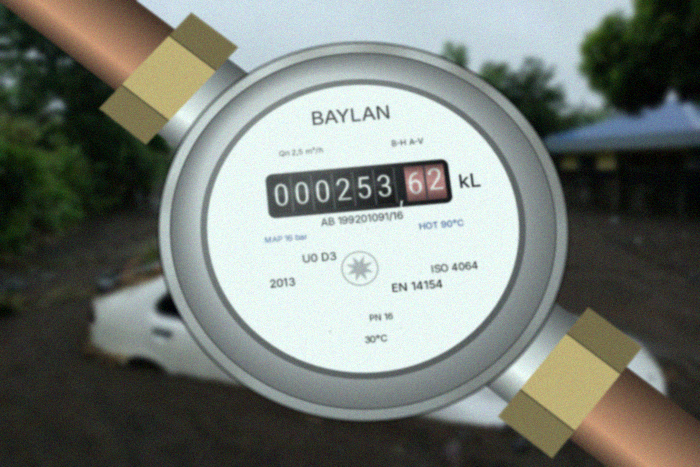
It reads kL 253.62
